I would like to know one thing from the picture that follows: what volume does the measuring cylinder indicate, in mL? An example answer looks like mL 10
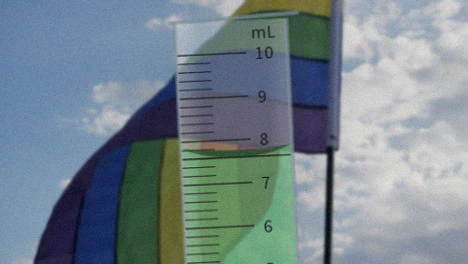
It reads mL 7.6
